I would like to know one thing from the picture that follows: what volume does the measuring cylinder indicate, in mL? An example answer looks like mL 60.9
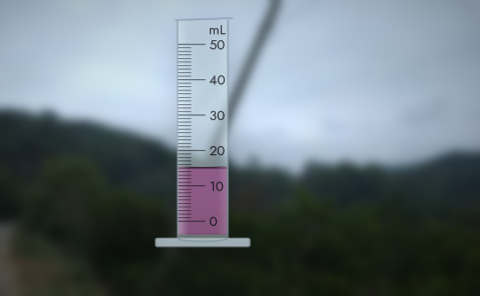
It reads mL 15
